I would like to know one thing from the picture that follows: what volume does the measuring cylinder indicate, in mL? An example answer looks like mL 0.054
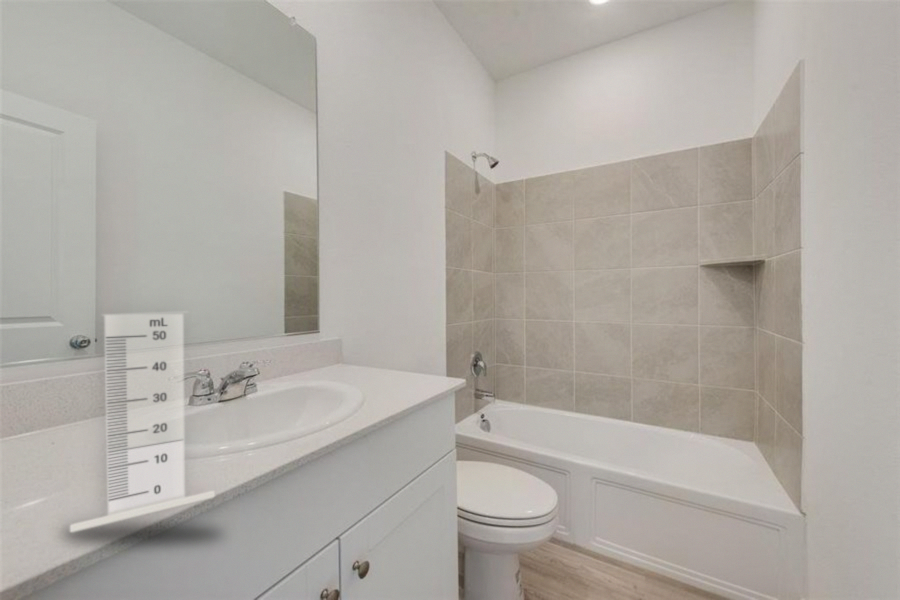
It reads mL 15
